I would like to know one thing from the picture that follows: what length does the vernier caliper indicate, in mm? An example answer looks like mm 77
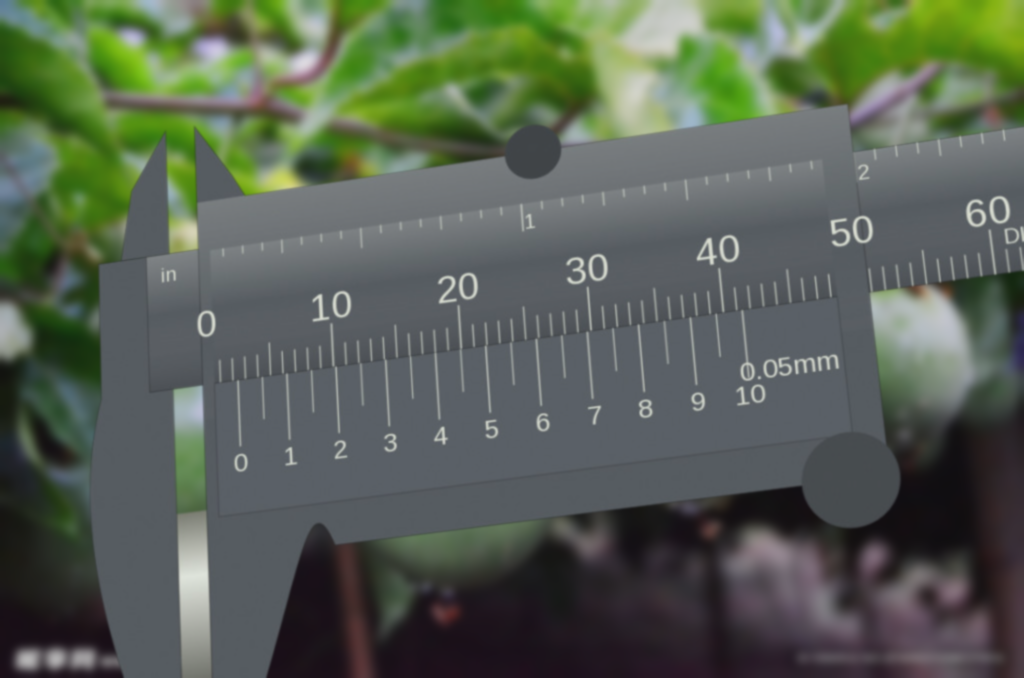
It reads mm 2.4
